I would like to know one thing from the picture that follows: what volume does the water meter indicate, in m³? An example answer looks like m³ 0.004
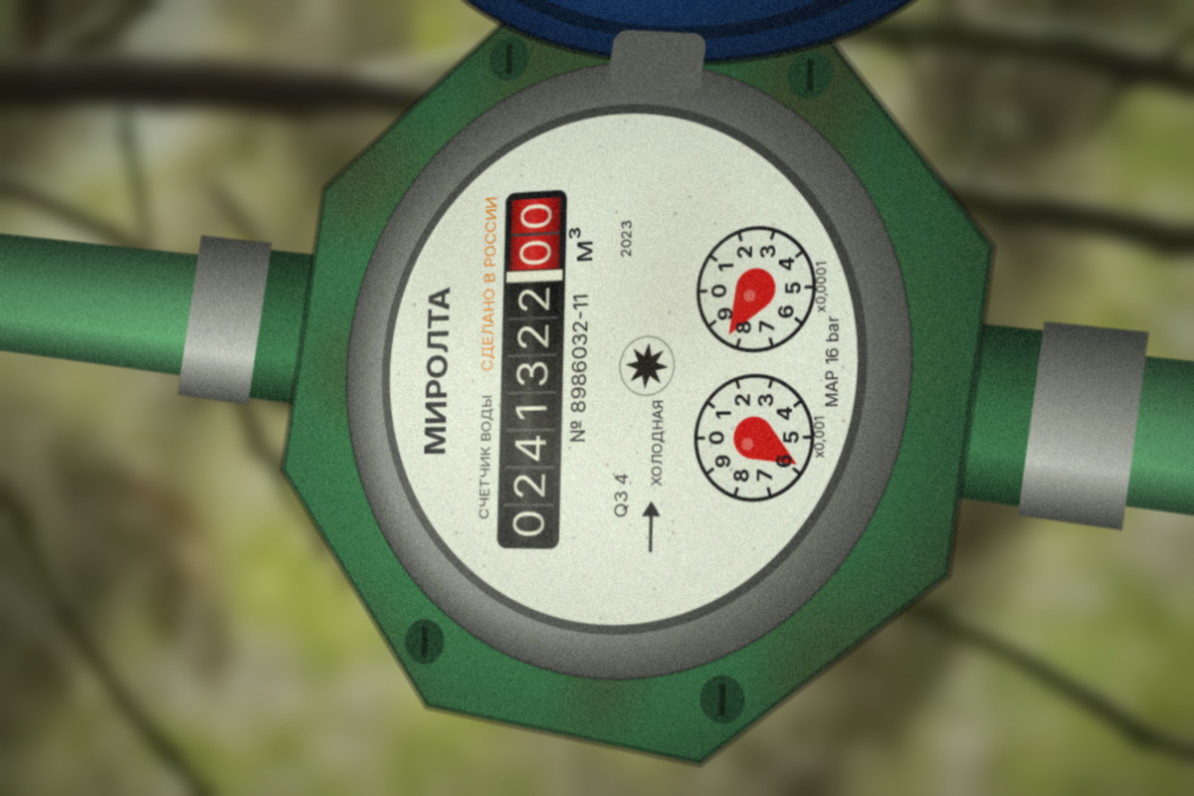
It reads m³ 241322.0058
